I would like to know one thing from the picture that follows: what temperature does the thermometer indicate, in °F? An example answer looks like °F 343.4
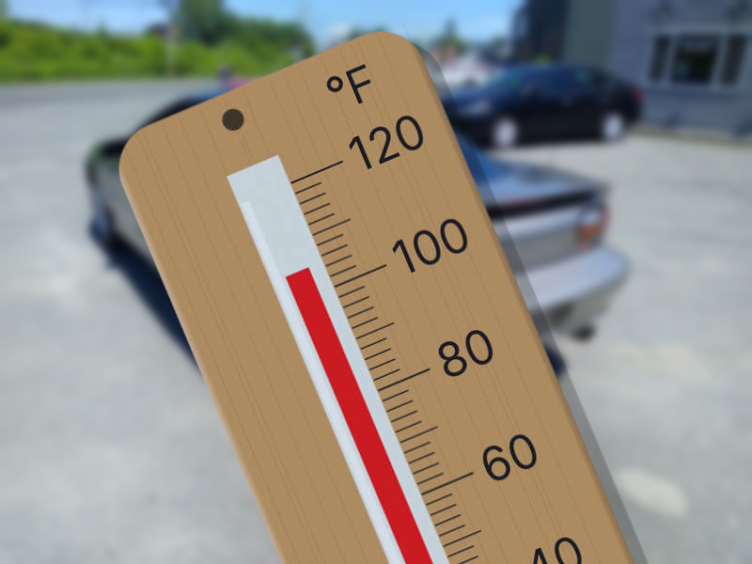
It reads °F 105
